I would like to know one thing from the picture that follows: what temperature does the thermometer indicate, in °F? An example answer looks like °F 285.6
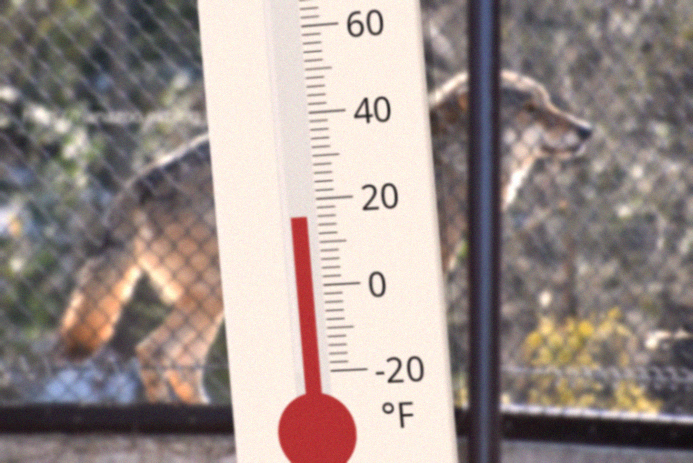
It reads °F 16
